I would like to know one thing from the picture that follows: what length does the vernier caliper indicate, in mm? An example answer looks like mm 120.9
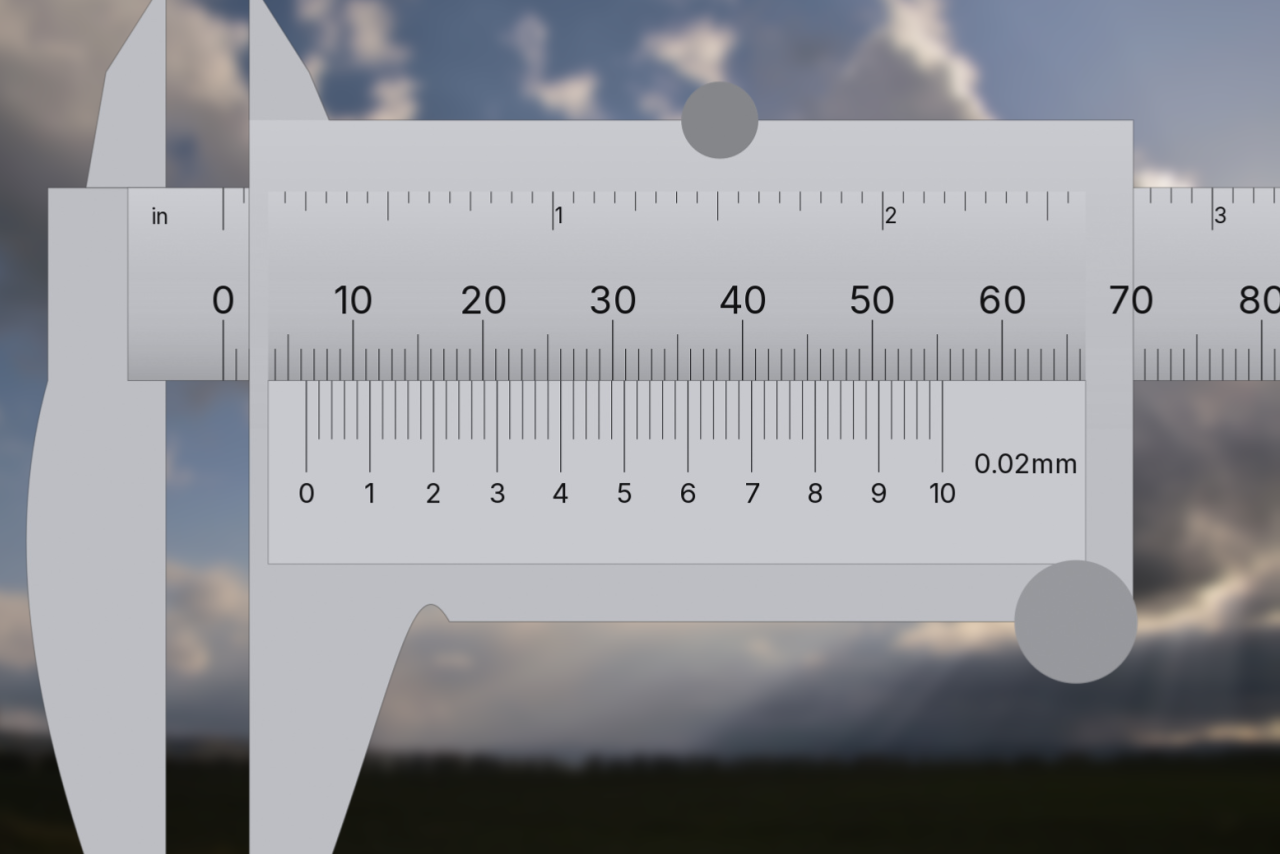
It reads mm 6.4
